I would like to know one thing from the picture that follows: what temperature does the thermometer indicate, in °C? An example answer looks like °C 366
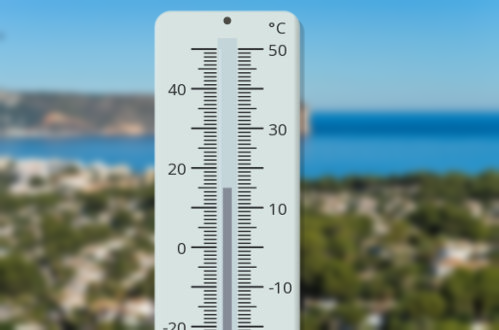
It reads °C 15
